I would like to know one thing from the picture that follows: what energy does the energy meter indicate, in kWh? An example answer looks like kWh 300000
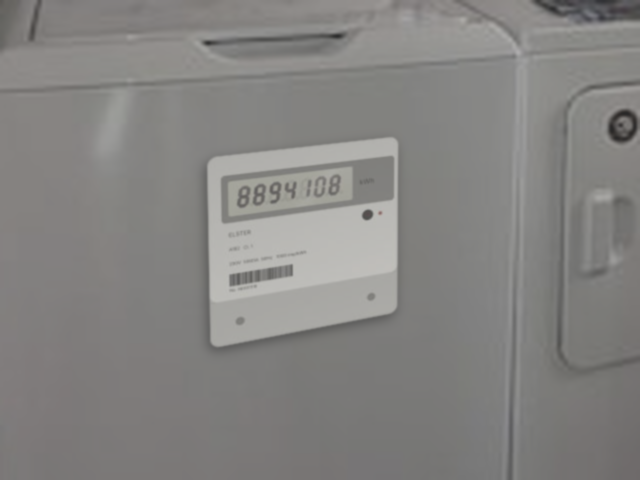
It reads kWh 8894108
